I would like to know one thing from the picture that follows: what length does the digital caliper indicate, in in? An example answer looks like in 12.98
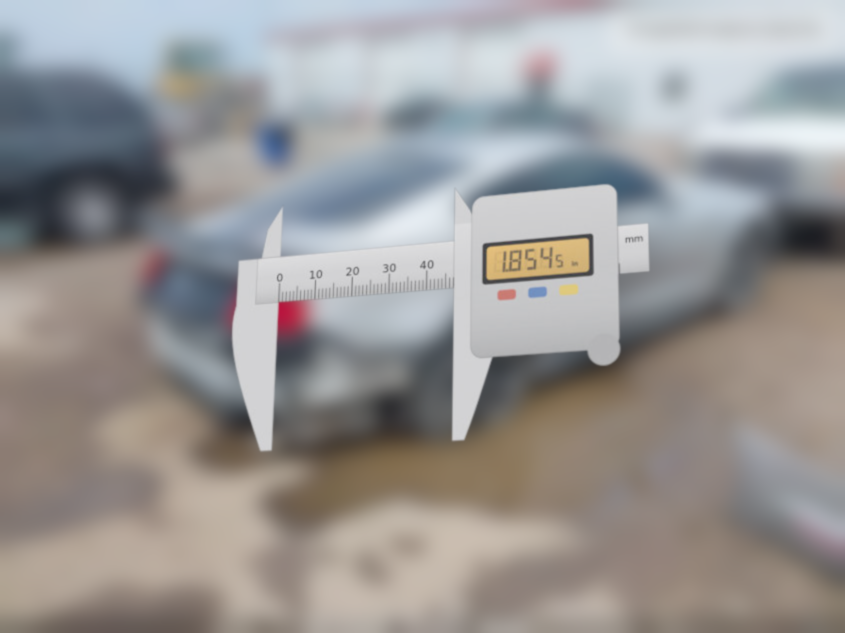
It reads in 1.8545
